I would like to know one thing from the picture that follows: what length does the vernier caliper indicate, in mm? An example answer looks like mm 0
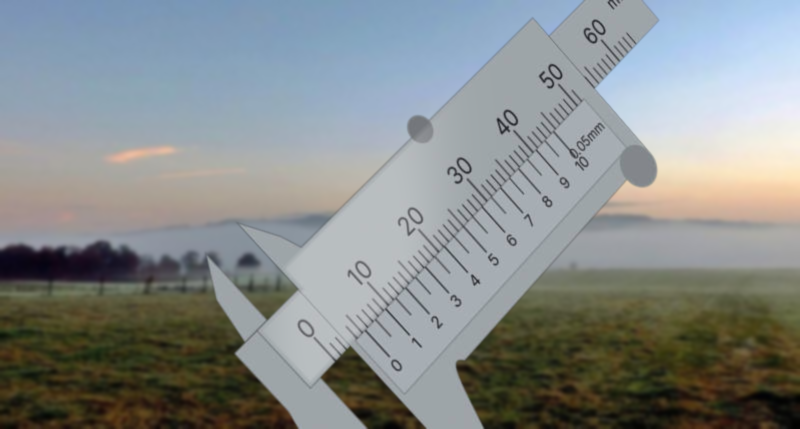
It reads mm 5.5
